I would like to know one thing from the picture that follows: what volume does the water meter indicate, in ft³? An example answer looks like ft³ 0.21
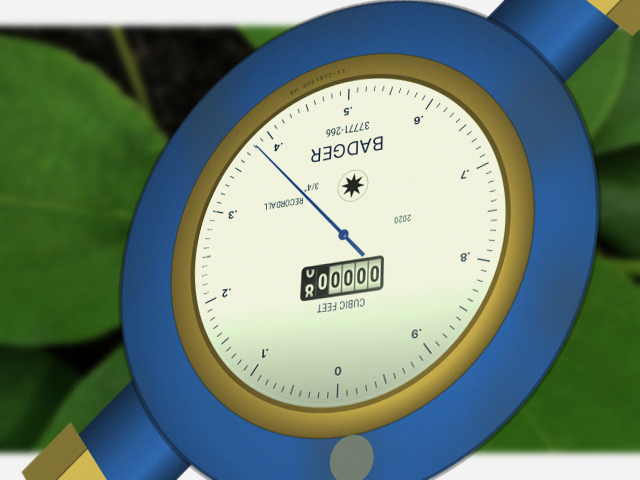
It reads ft³ 8.38
